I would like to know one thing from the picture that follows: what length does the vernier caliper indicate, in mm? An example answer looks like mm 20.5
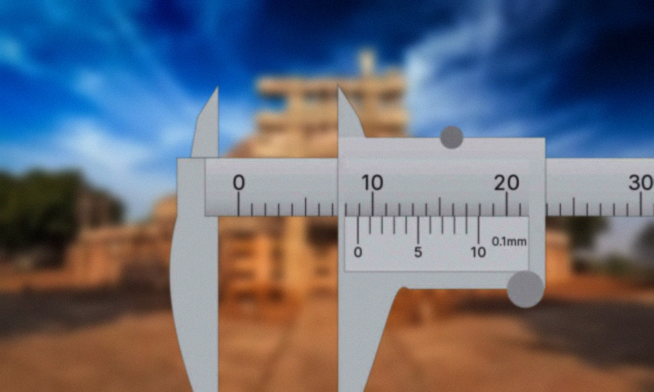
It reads mm 8.9
